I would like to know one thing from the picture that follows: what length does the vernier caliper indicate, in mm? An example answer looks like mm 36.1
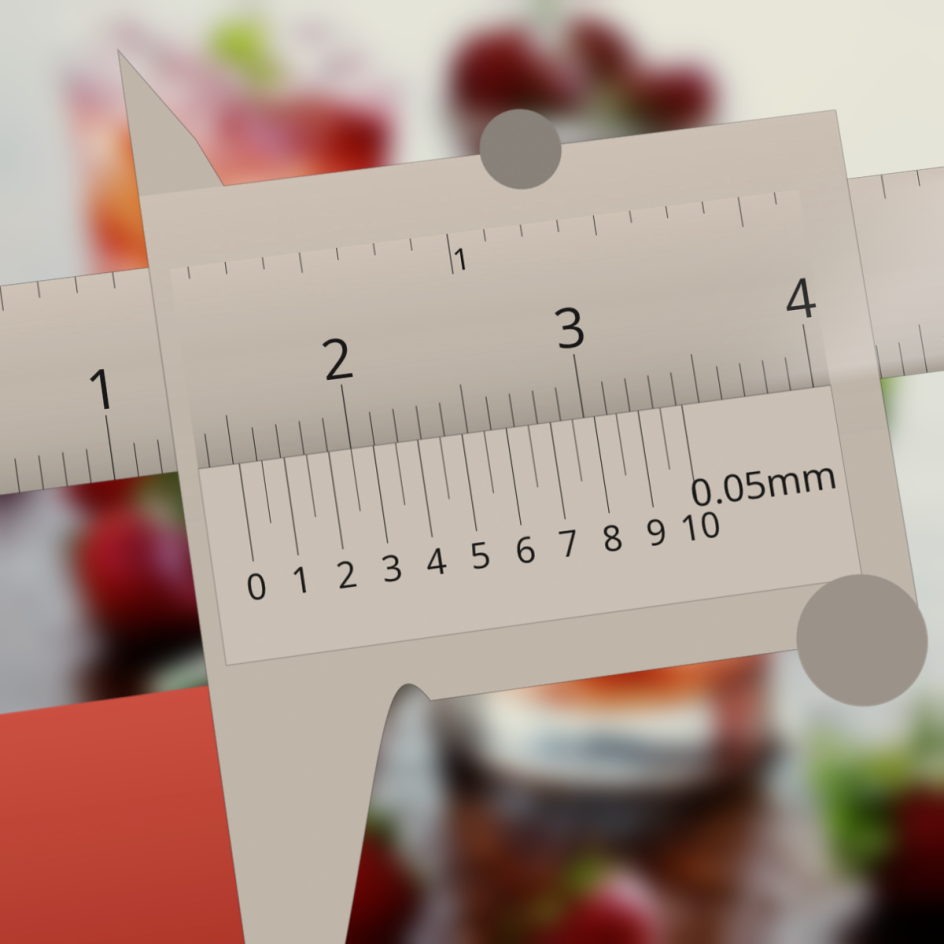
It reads mm 15.25
